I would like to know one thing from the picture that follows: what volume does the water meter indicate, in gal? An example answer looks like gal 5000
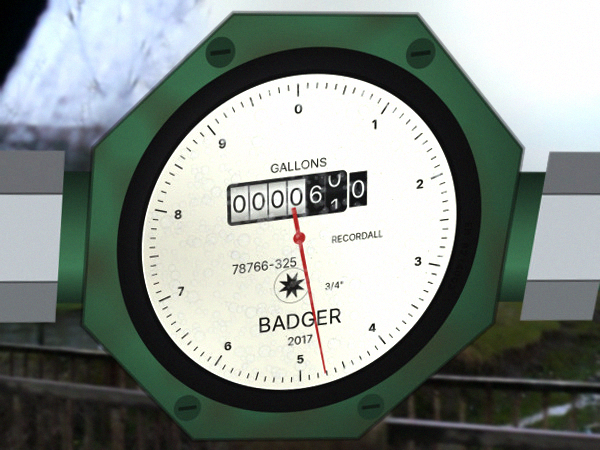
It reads gal 604.7
